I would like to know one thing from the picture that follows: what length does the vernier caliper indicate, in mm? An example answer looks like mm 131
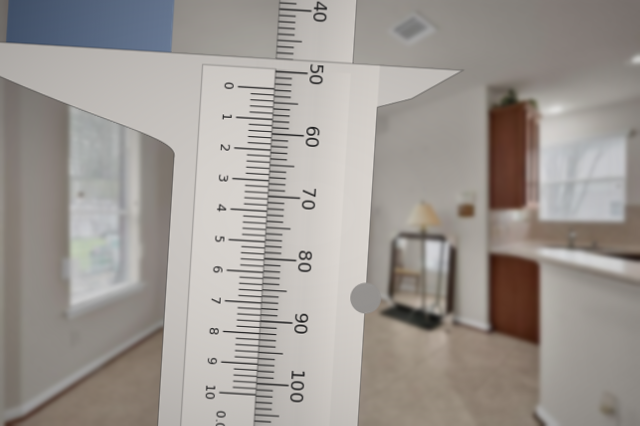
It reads mm 52.8
